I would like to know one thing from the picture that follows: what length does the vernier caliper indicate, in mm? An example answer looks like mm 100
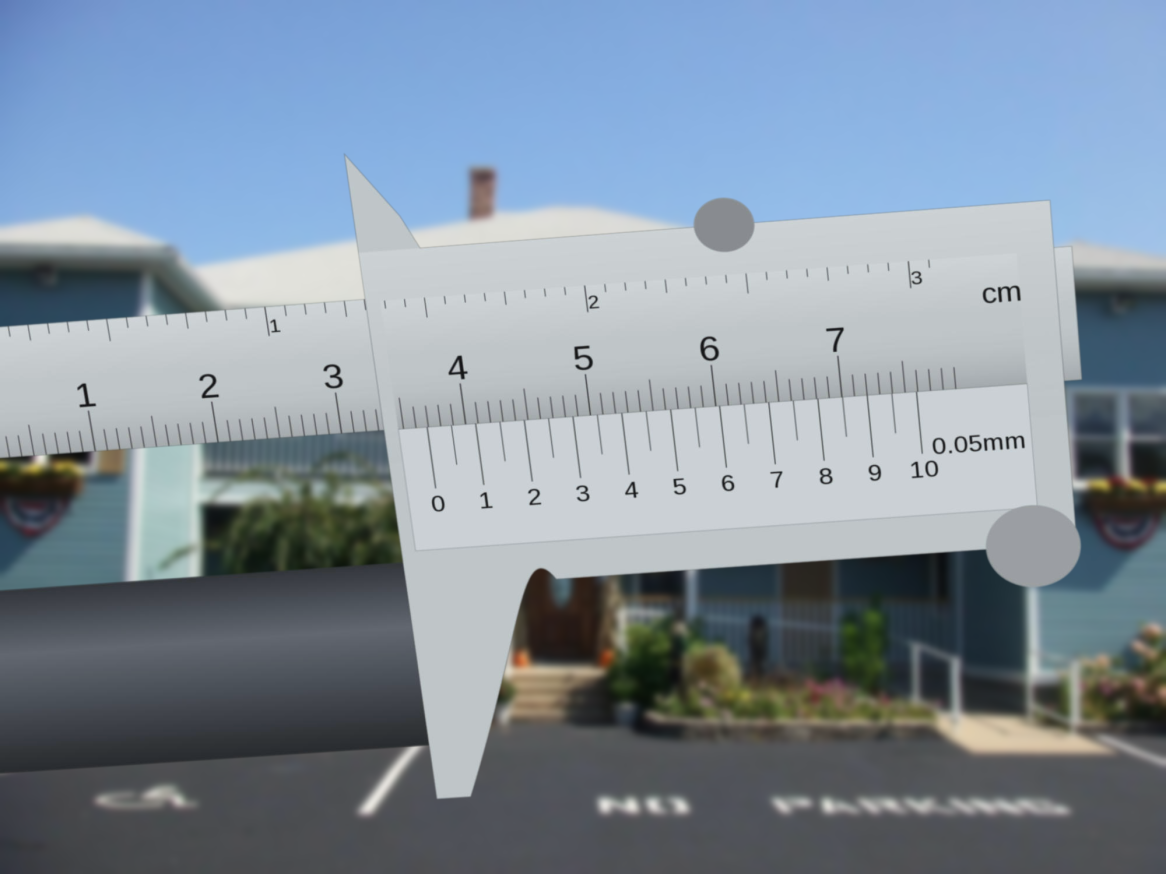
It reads mm 36.9
